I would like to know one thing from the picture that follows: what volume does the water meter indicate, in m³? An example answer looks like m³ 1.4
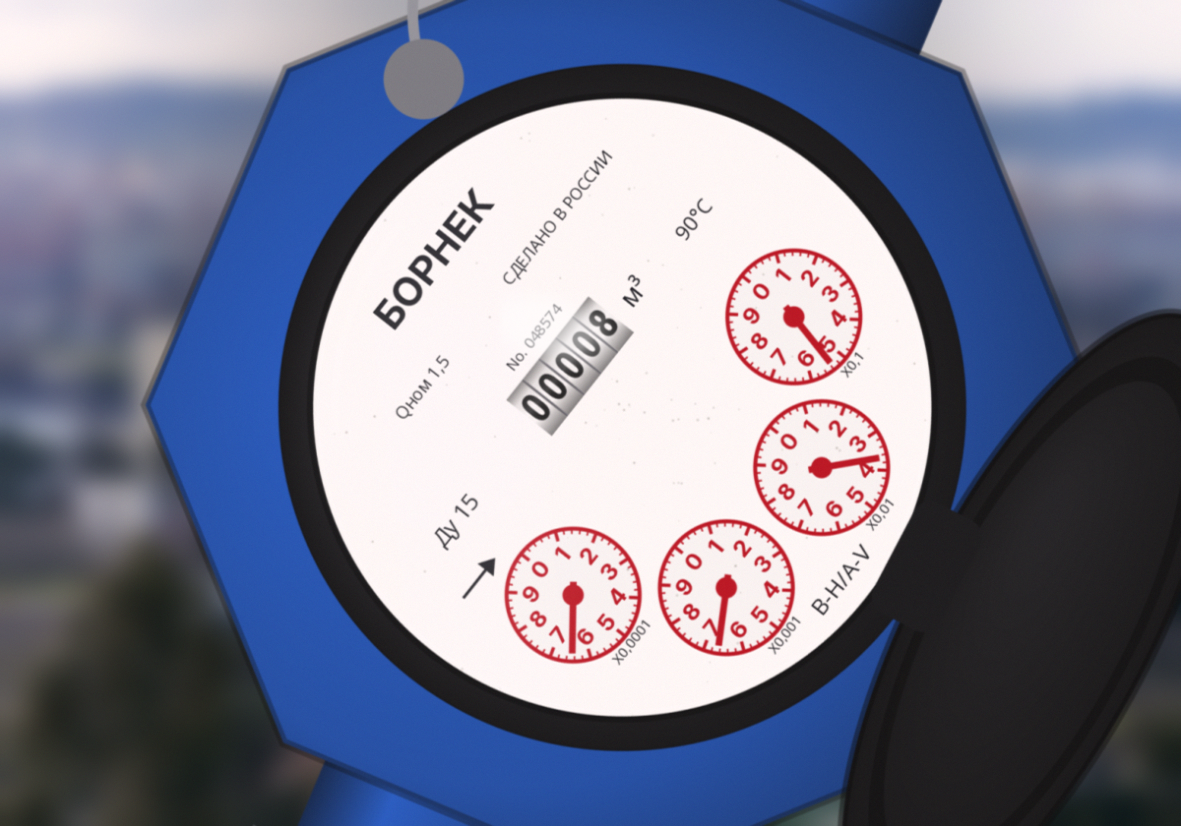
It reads m³ 8.5366
